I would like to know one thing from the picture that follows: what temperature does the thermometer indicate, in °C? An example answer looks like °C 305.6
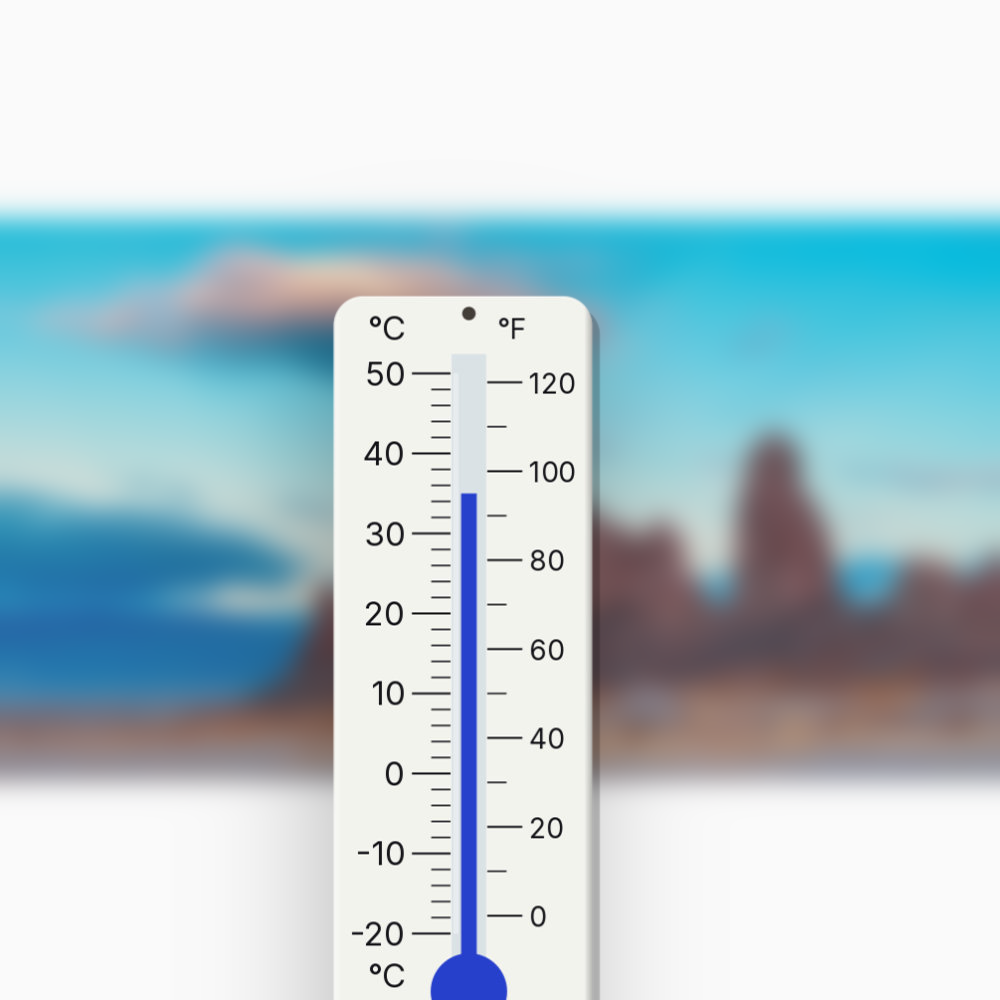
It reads °C 35
